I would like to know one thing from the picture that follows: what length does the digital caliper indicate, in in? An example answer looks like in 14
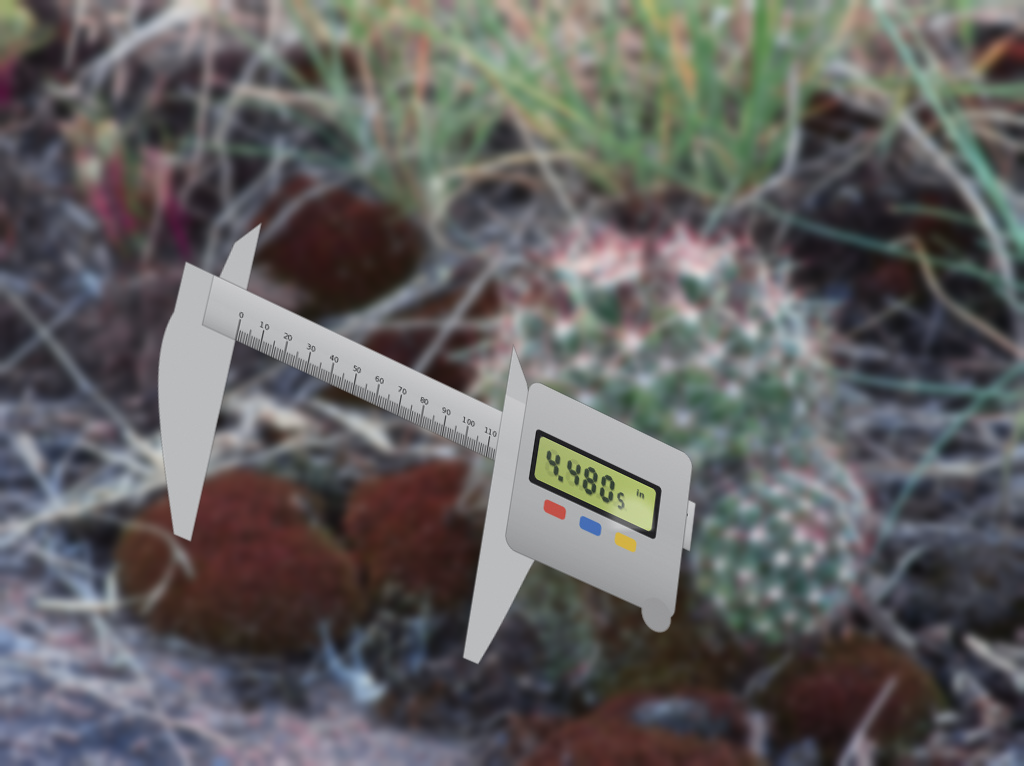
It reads in 4.4805
